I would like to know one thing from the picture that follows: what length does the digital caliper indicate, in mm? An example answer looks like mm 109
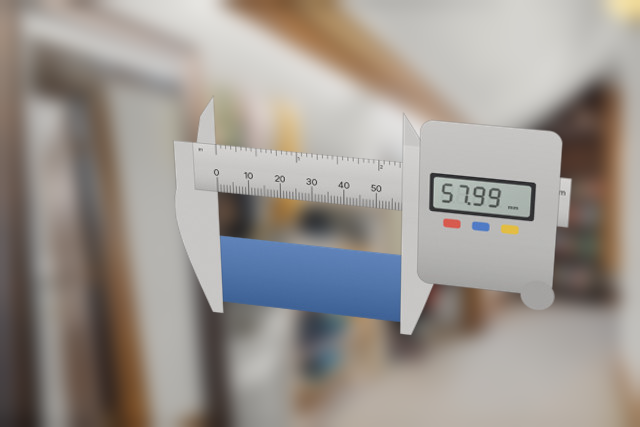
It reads mm 57.99
